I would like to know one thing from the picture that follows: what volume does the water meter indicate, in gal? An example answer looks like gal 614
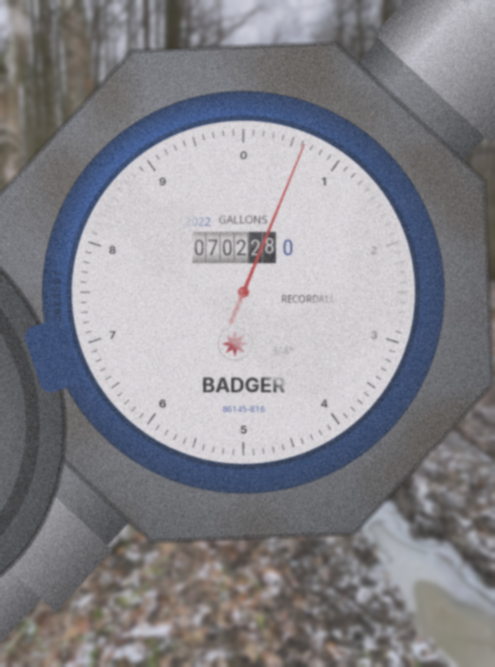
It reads gal 702280.6
